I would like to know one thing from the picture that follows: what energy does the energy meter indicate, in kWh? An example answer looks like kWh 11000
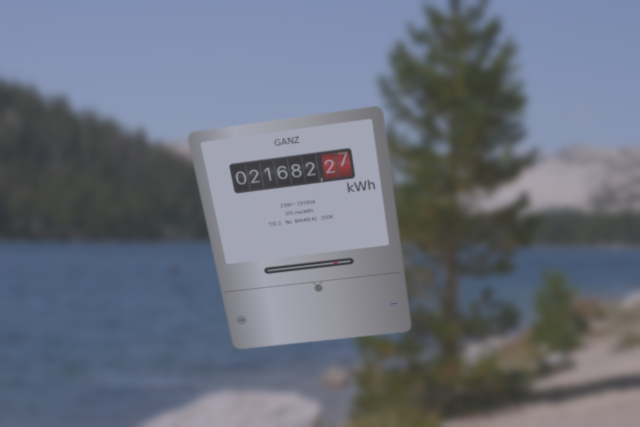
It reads kWh 21682.27
